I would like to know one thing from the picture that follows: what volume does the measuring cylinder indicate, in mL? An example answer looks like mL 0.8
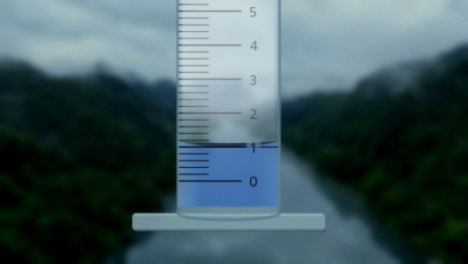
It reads mL 1
